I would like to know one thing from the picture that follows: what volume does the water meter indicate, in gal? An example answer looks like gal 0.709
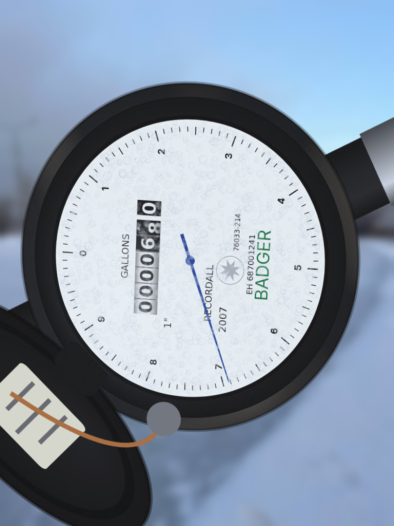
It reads gal 676.9
